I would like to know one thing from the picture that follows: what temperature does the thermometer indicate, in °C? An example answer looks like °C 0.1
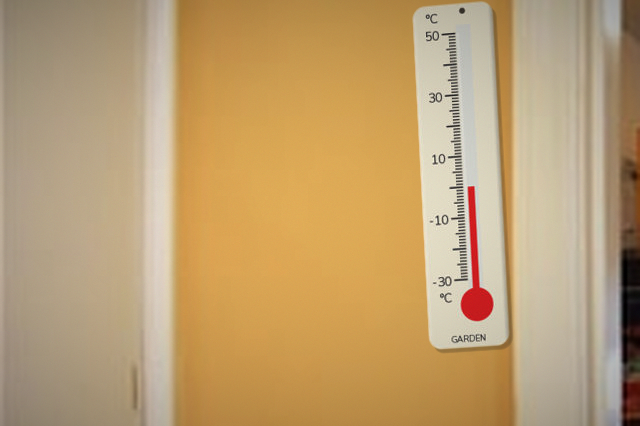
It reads °C 0
